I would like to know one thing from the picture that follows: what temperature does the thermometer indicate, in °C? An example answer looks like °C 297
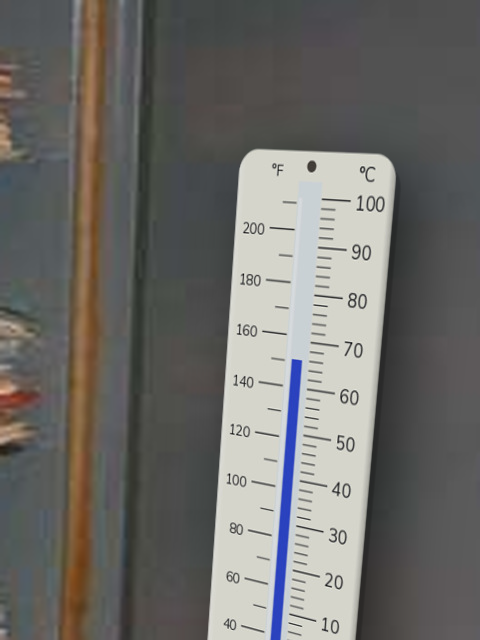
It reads °C 66
